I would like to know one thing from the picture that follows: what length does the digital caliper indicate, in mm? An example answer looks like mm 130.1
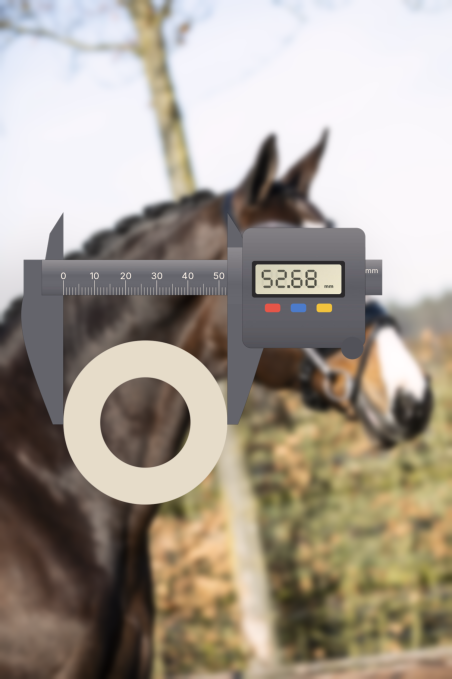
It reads mm 52.68
